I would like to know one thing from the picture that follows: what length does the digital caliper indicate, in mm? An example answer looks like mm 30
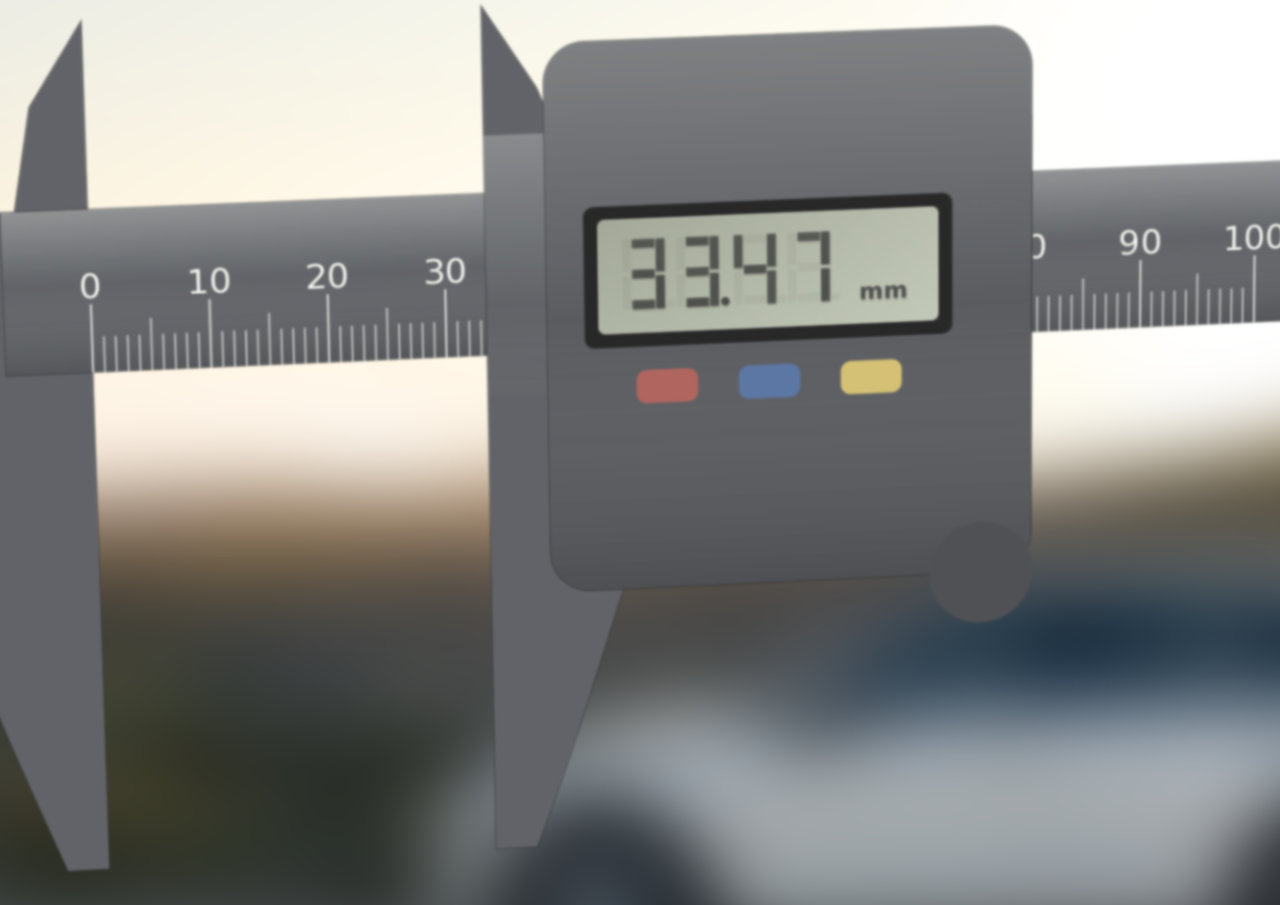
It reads mm 33.47
